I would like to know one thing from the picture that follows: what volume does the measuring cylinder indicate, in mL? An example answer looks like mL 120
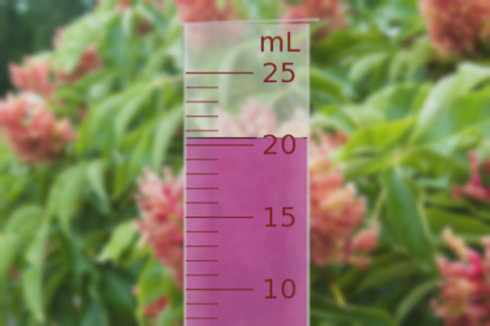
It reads mL 20.5
